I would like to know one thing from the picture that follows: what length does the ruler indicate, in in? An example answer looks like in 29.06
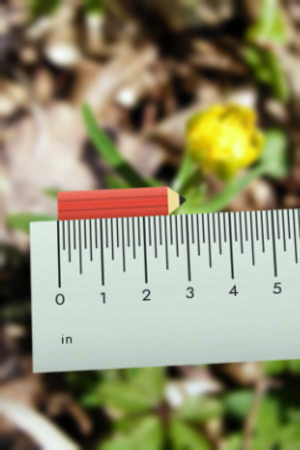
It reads in 3
